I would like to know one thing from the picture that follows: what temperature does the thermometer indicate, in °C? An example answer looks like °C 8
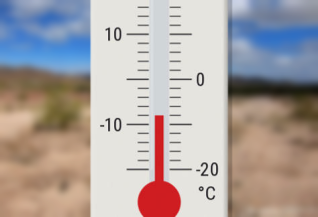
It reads °C -8
